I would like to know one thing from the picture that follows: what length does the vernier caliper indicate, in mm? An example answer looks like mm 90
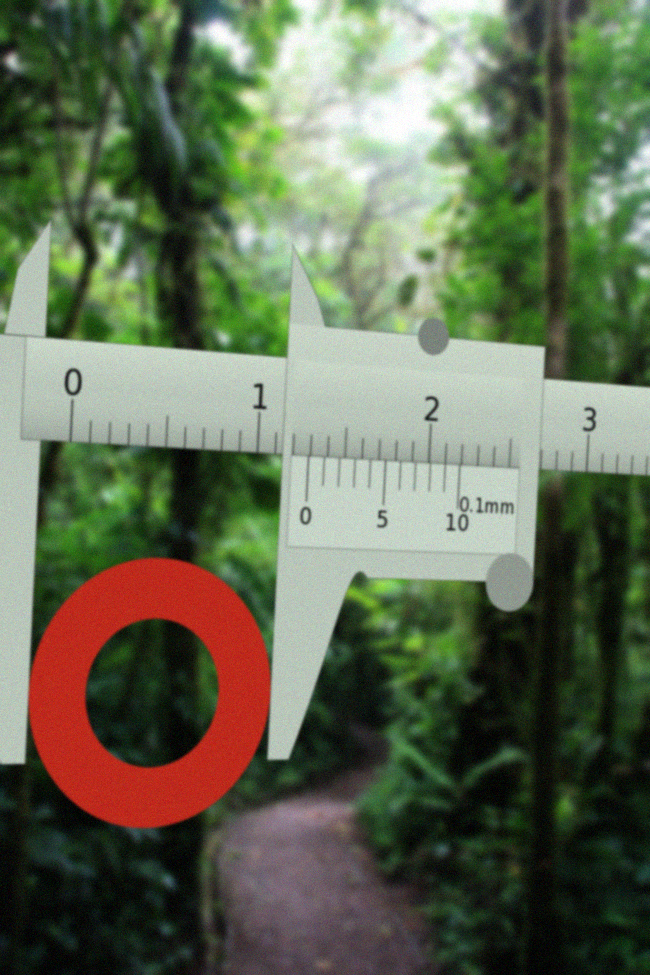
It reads mm 12.9
